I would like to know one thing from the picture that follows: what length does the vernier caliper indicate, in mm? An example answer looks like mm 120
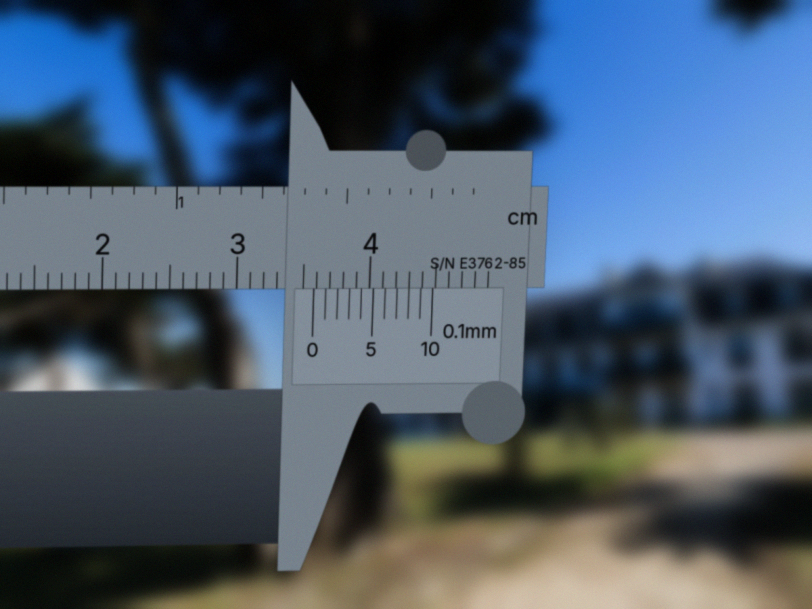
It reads mm 35.8
